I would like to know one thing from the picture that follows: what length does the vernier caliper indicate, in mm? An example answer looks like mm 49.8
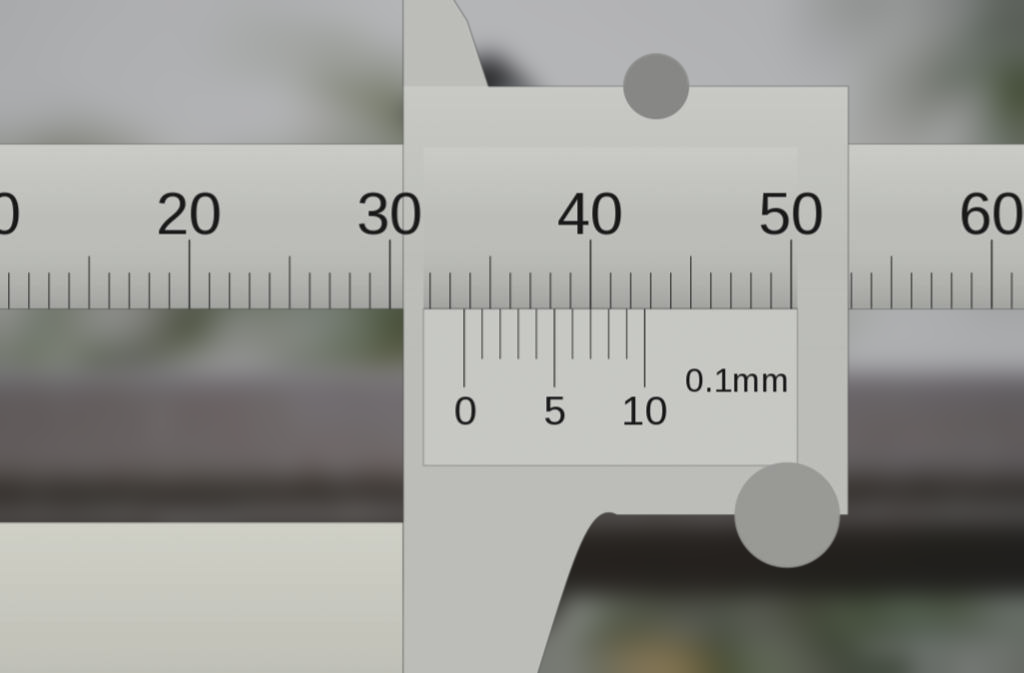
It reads mm 33.7
